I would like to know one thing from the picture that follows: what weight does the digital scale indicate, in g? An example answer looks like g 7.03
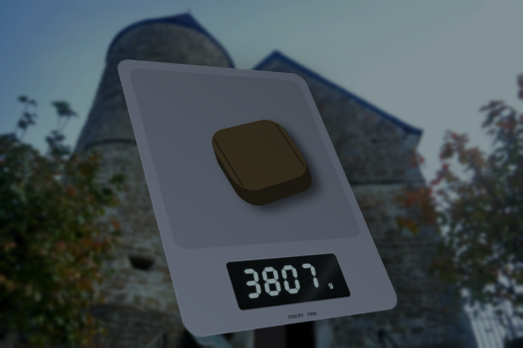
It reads g 3807
